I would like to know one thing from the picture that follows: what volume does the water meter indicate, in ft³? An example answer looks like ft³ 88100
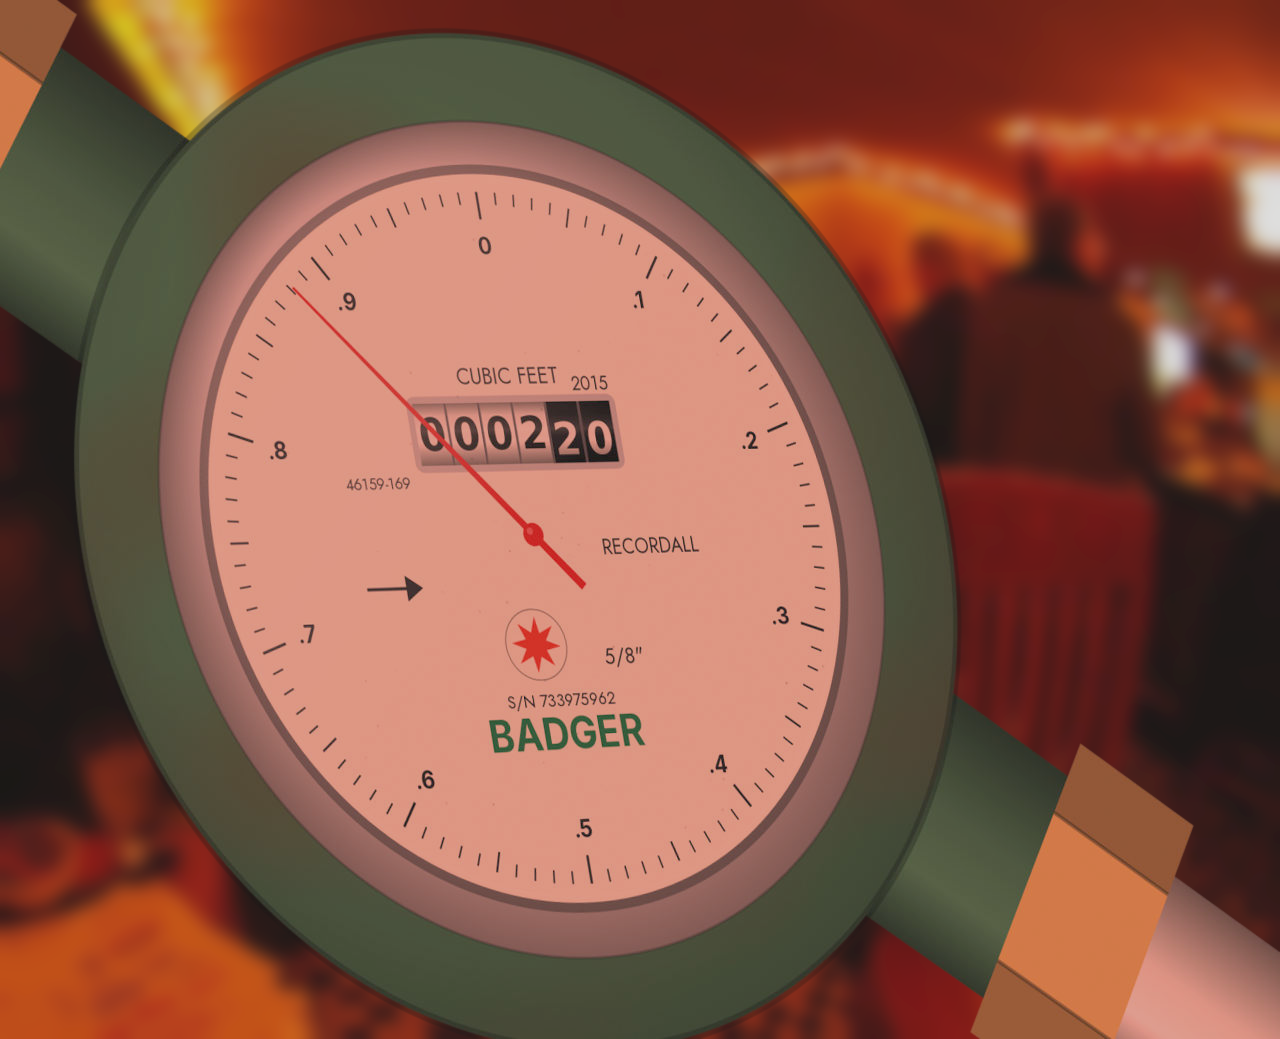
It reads ft³ 219.88
